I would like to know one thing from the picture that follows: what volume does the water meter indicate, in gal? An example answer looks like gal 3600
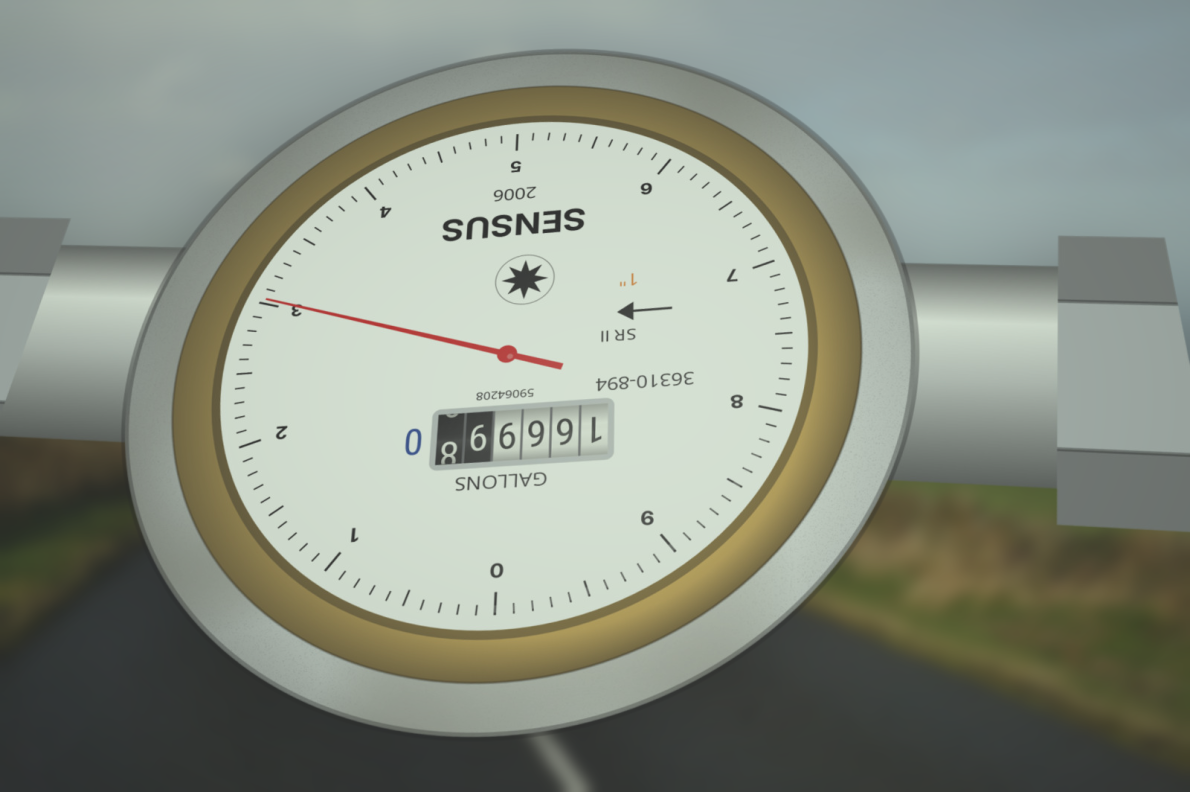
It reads gal 1669983.0
